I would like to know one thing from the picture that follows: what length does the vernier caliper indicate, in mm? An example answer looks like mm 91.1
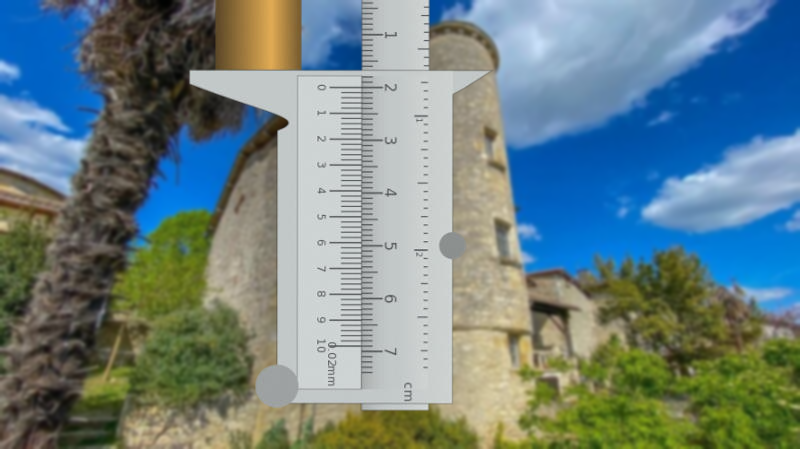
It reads mm 20.0
